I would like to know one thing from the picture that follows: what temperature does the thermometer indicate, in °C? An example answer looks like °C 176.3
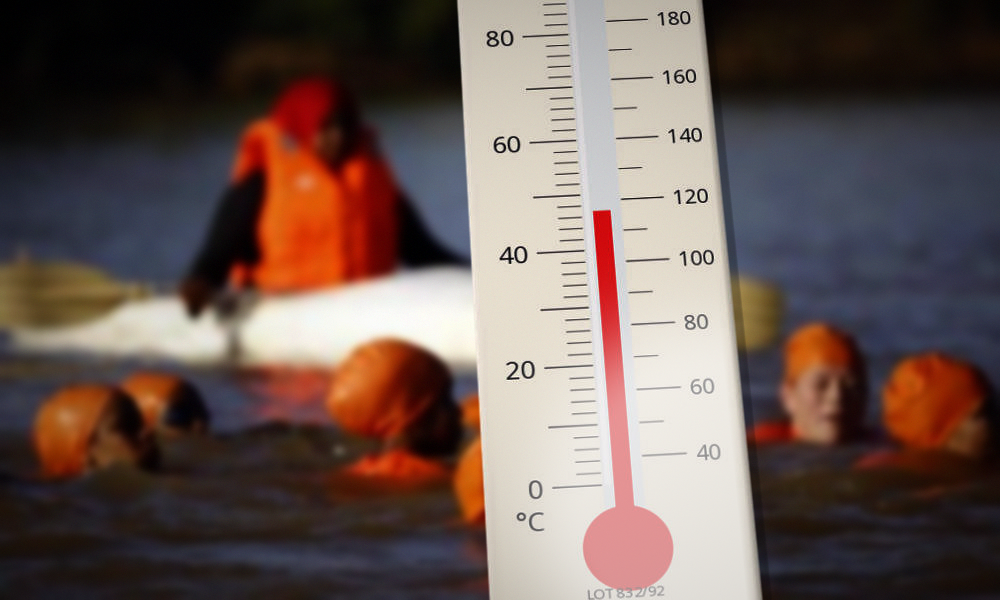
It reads °C 47
